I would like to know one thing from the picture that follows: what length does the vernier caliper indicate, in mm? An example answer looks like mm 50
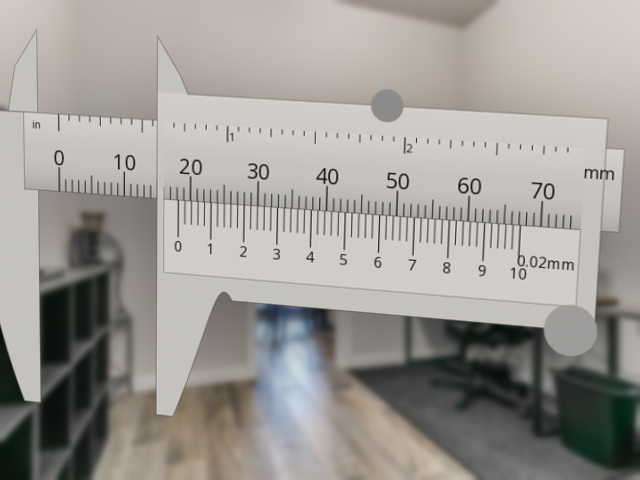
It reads mm 18.2
